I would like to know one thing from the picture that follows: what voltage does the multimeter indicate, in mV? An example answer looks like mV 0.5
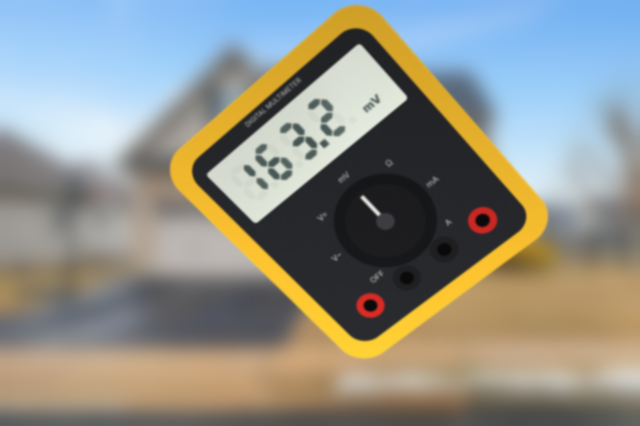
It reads mV 163.2
